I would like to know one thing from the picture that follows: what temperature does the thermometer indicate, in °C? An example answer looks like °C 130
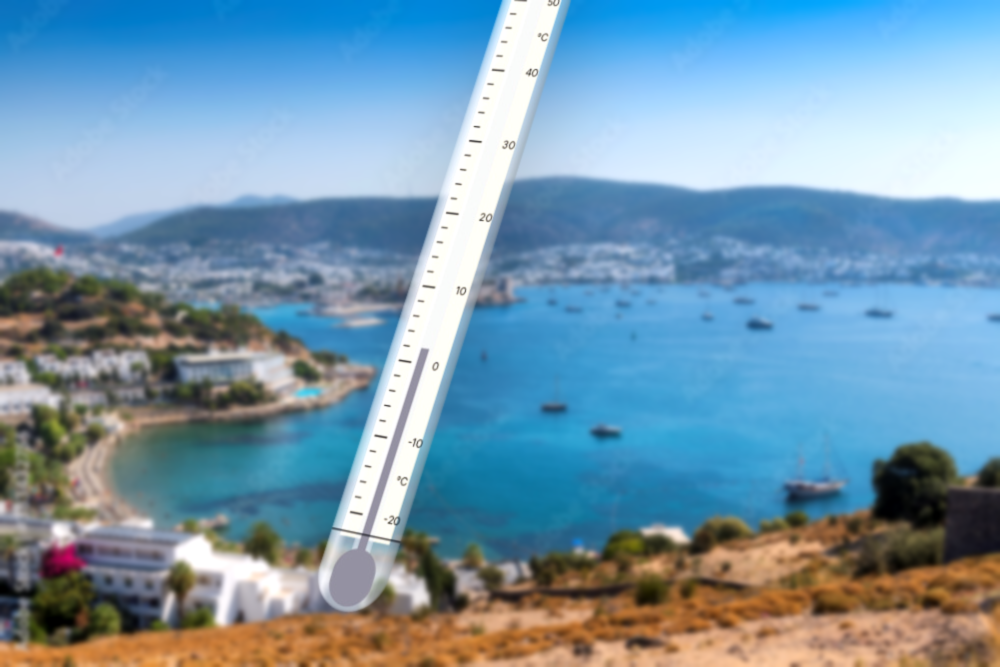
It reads °C 2
